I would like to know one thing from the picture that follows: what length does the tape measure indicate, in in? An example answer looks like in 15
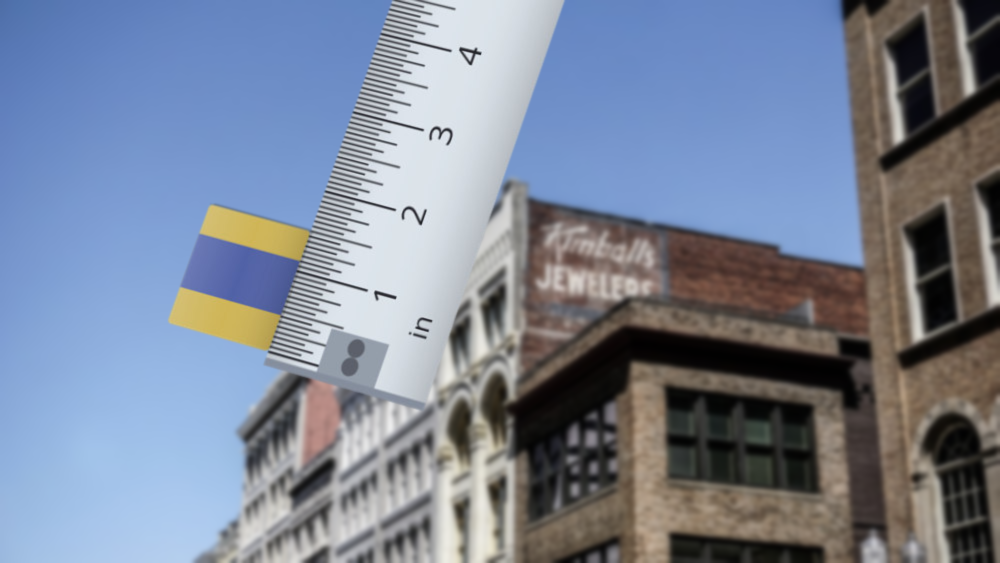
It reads in 1.5
